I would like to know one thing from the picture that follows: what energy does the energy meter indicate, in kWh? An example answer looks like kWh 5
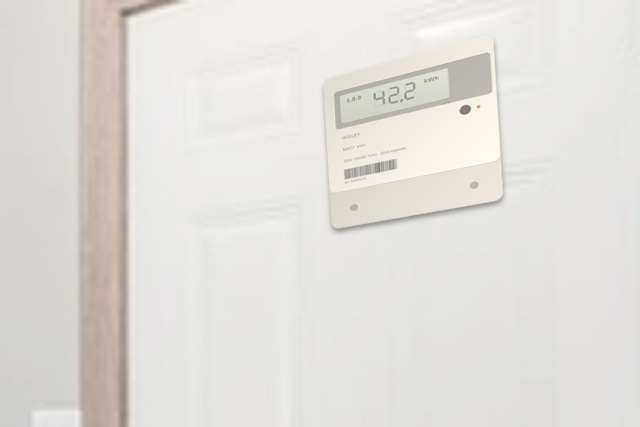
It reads kWh 42.2
